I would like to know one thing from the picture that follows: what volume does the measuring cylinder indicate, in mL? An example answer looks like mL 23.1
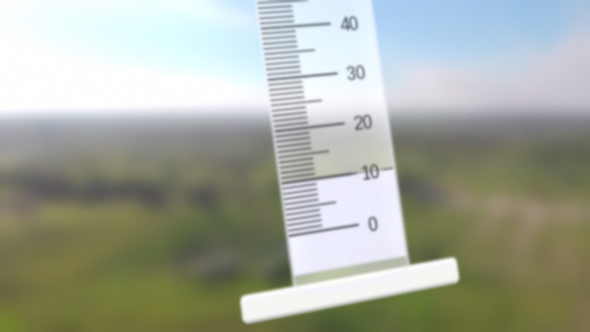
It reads mL 10
